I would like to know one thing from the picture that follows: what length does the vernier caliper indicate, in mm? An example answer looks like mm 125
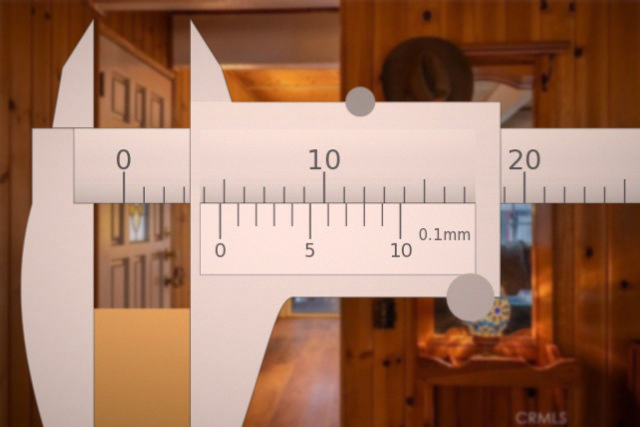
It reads mm 4.8
